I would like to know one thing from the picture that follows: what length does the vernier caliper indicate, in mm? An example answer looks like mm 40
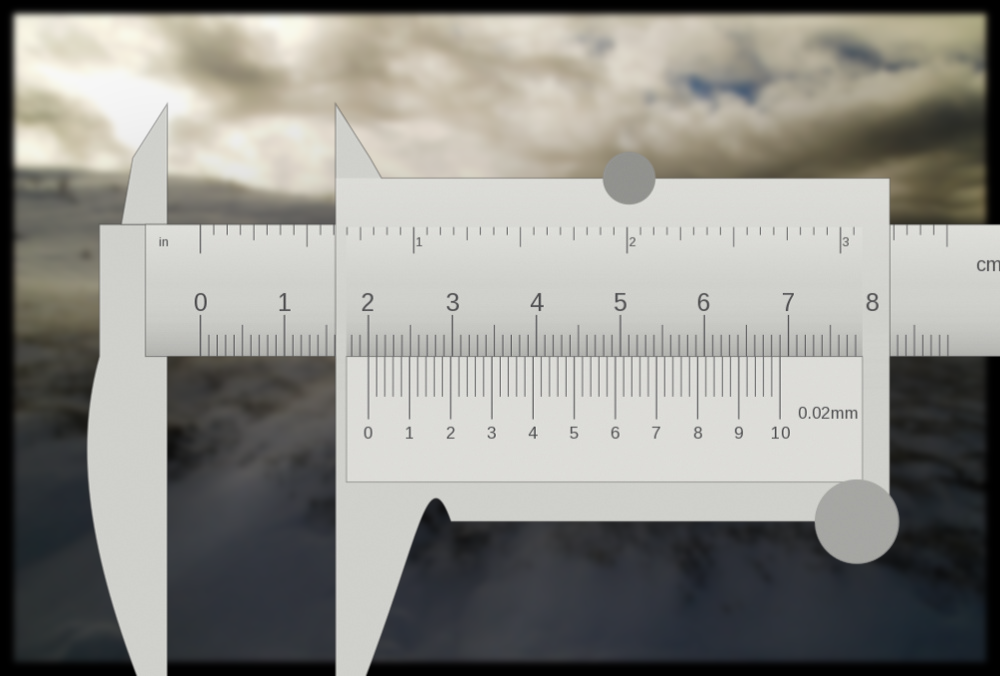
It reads mm 20.0
